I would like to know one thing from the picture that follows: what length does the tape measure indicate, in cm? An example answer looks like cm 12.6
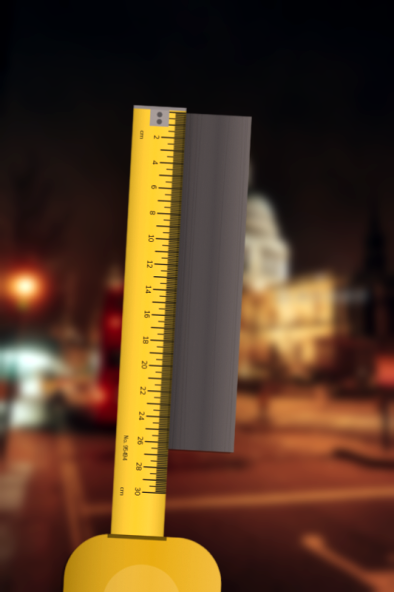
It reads cm 26.5
